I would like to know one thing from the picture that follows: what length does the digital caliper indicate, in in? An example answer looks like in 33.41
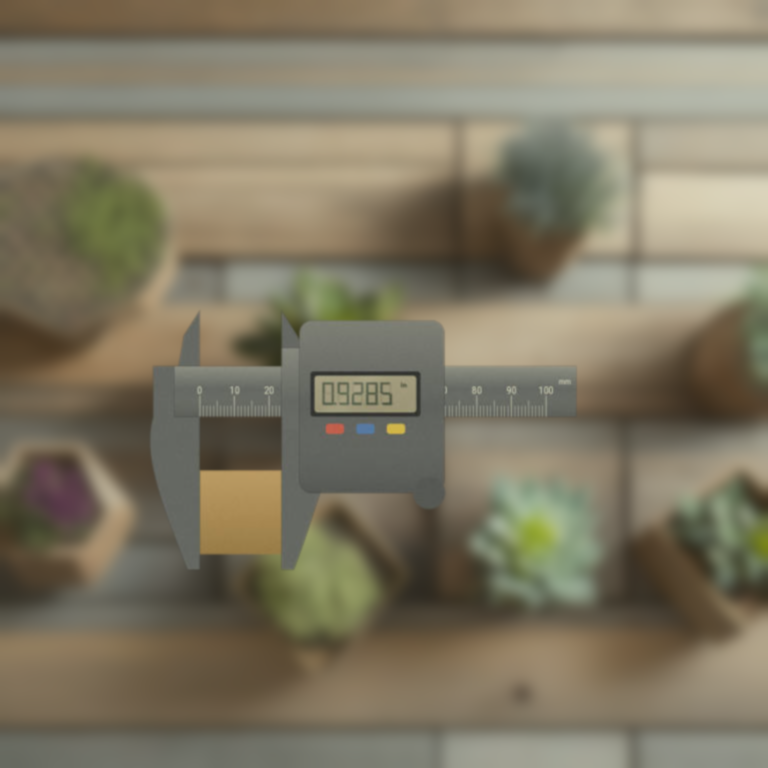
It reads in 0.9285
